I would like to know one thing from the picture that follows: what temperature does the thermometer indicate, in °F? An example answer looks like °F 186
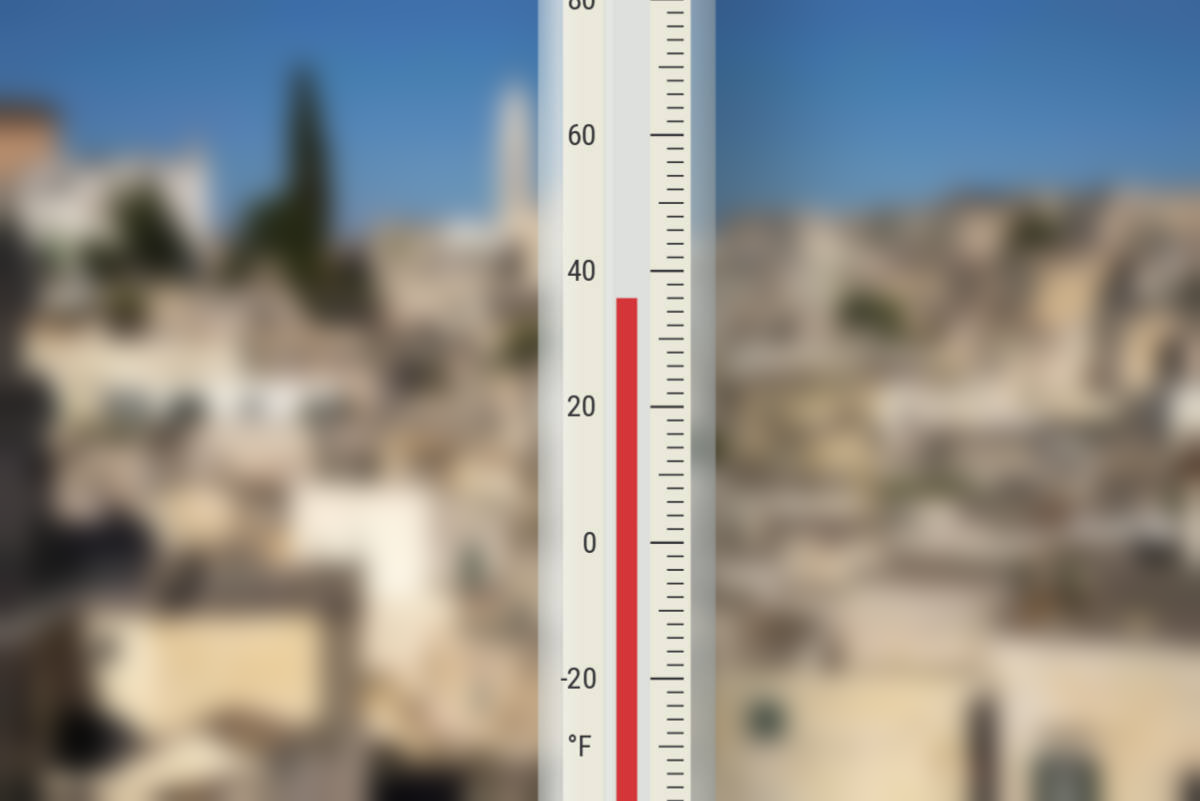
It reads °F 36
